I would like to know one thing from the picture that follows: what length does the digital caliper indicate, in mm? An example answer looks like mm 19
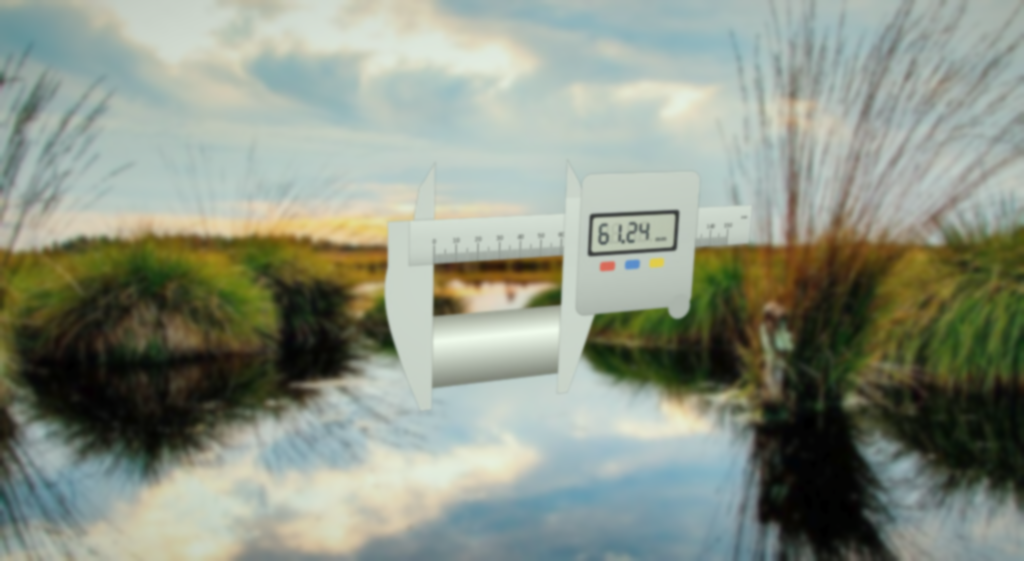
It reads mm 61.24
